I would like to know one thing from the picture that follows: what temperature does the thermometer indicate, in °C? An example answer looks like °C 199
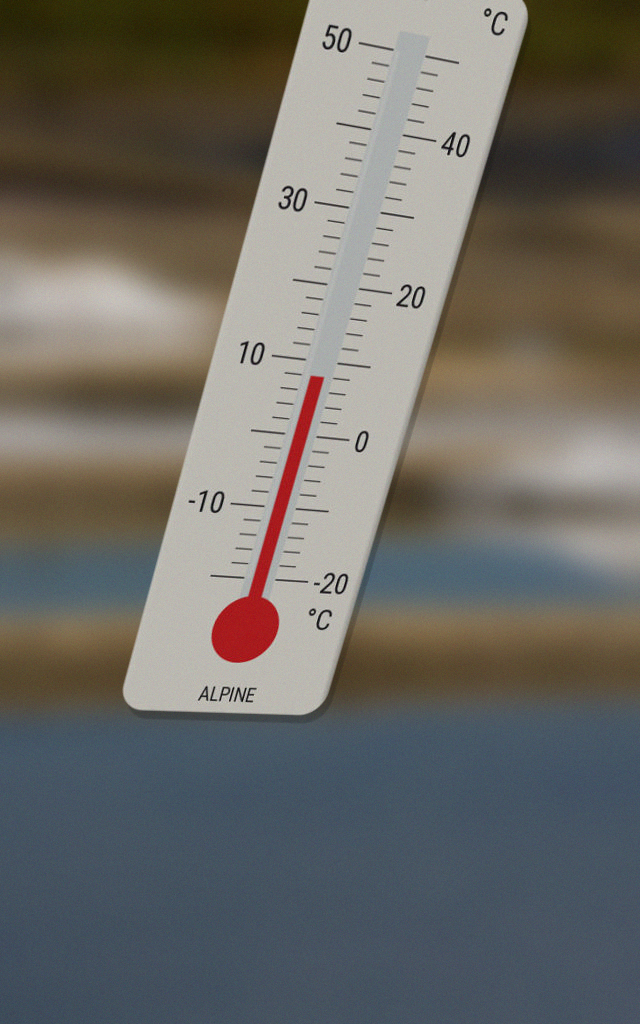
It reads °C 8
